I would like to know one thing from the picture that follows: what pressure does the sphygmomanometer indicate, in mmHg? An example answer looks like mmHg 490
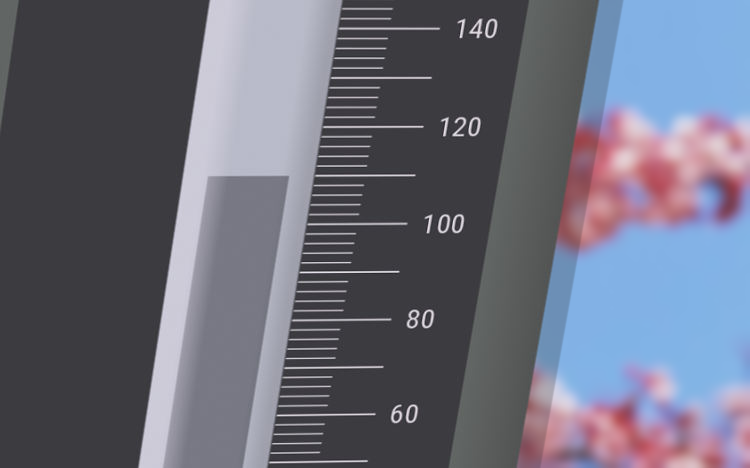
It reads mmHg 110
